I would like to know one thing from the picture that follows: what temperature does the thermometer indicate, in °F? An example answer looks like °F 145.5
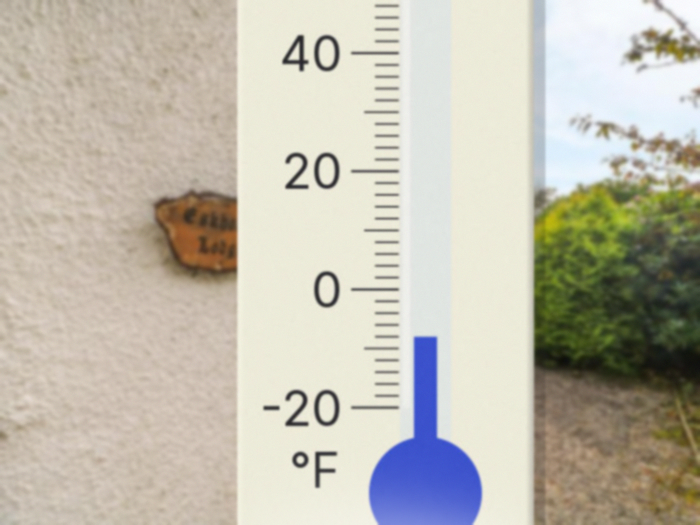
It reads °F -8
